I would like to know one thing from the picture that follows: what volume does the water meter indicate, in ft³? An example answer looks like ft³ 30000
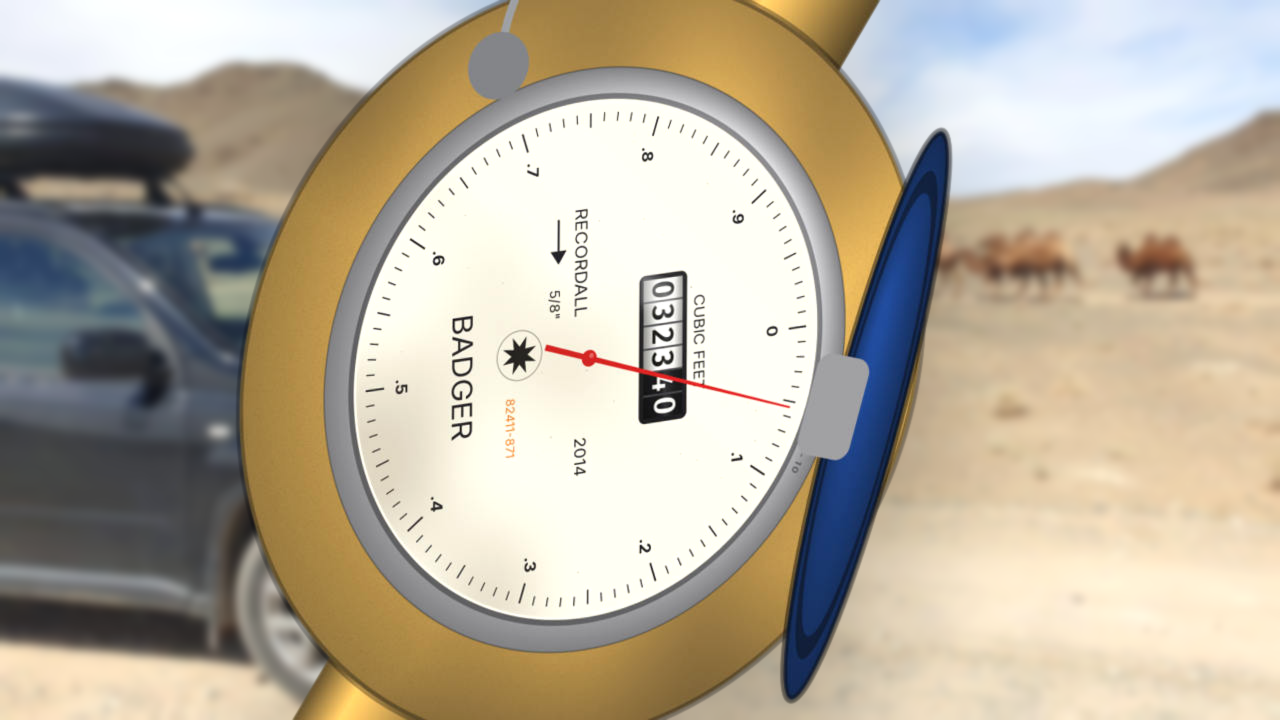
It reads ft³ 32340.05
